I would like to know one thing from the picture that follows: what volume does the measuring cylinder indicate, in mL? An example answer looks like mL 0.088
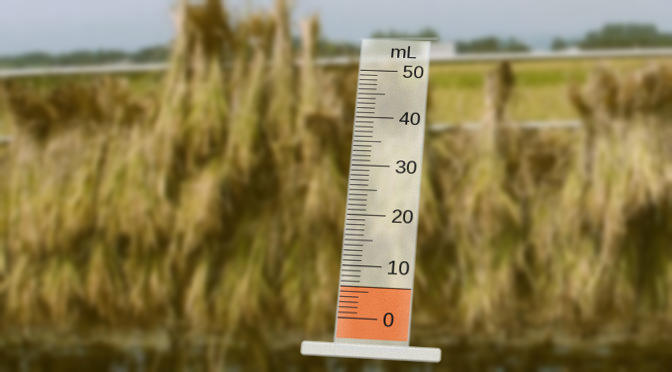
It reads mL 6
